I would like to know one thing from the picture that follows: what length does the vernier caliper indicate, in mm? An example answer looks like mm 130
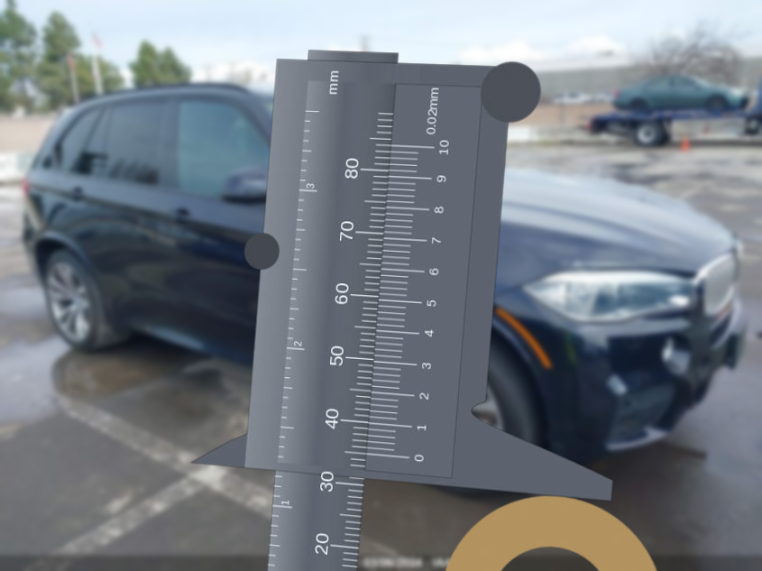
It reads mm 35.0
